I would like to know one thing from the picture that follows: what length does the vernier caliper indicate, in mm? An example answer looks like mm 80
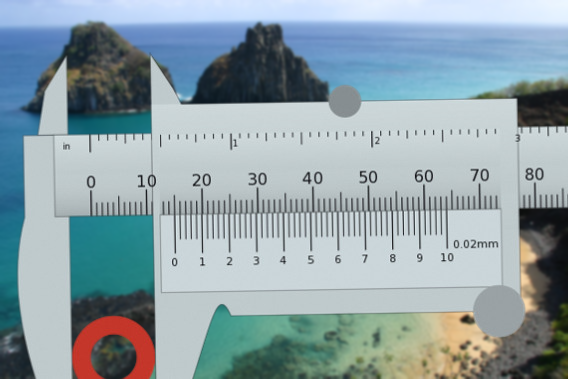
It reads mm 15.0
